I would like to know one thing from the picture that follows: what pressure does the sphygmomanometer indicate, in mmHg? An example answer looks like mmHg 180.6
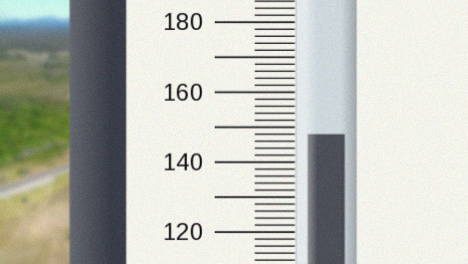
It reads mmHg 148
